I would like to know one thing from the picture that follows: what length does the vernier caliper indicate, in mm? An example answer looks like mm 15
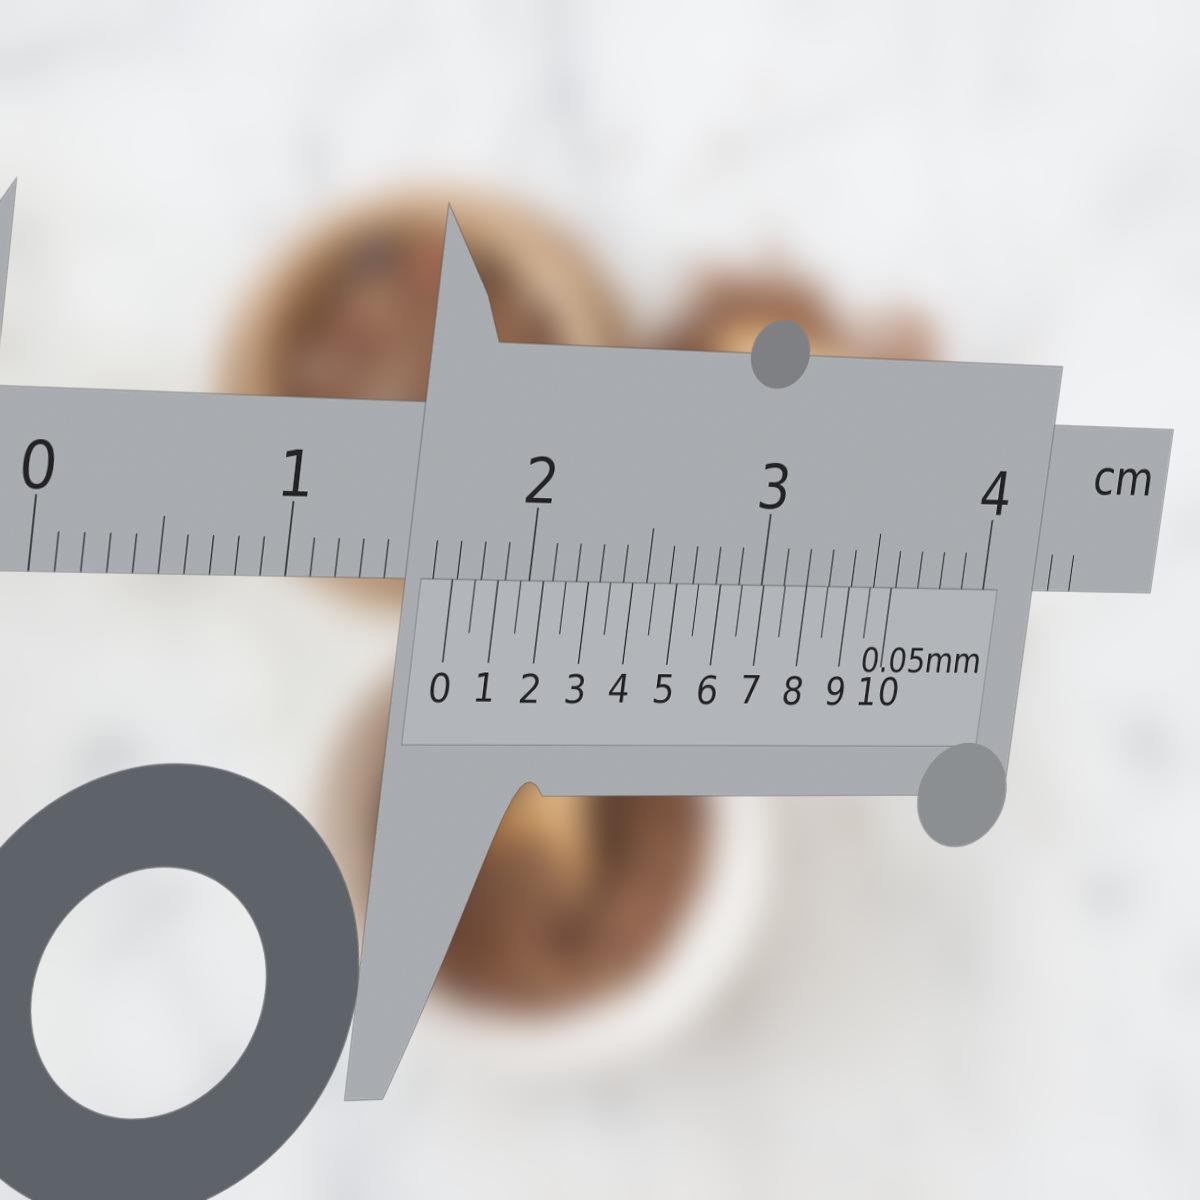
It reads mm 16.8
